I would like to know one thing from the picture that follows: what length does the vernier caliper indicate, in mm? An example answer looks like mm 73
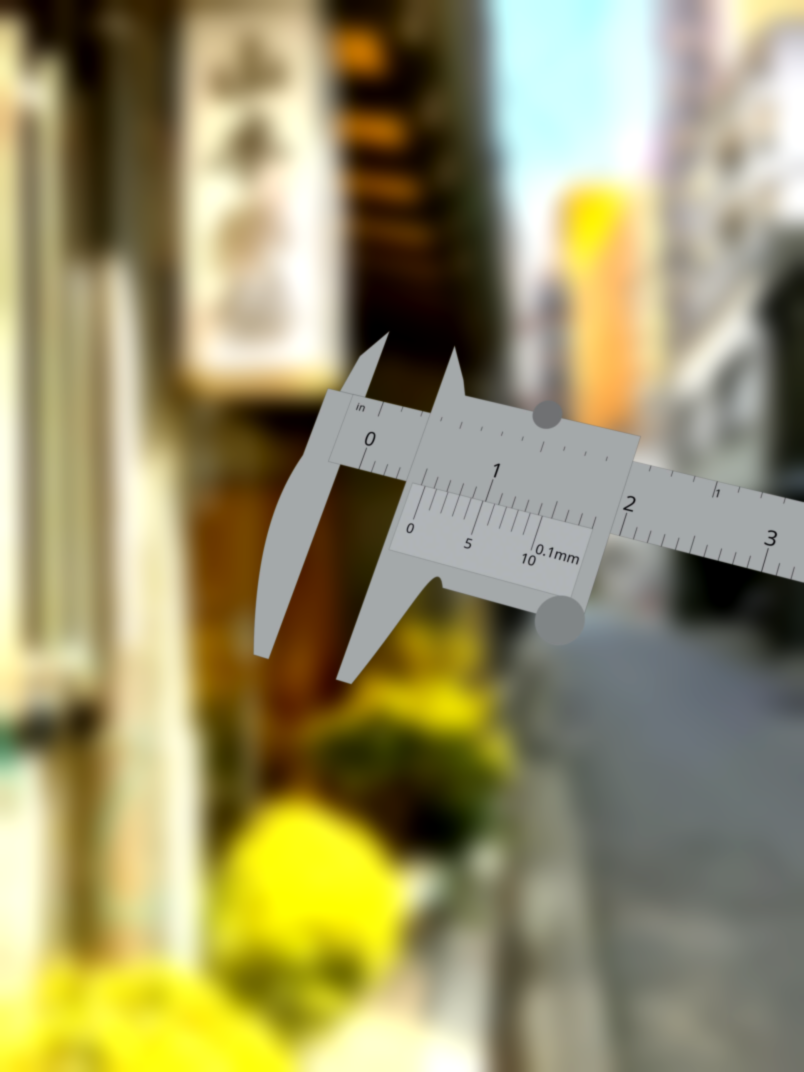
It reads mm 5.3
